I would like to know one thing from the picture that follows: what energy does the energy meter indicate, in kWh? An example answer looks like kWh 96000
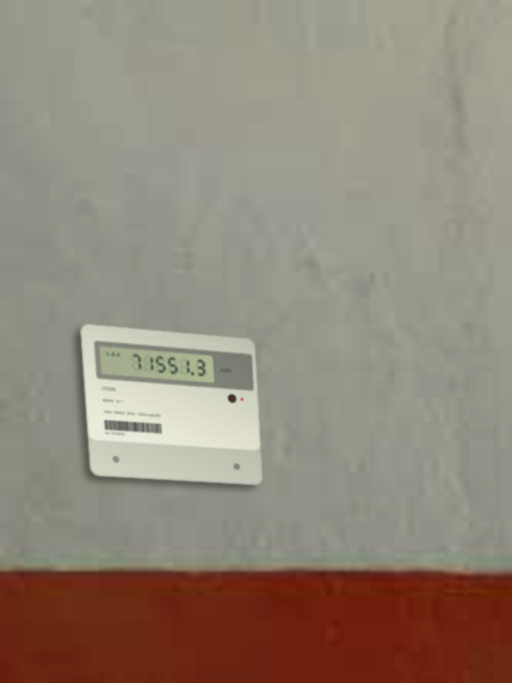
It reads kWh 71551.3
